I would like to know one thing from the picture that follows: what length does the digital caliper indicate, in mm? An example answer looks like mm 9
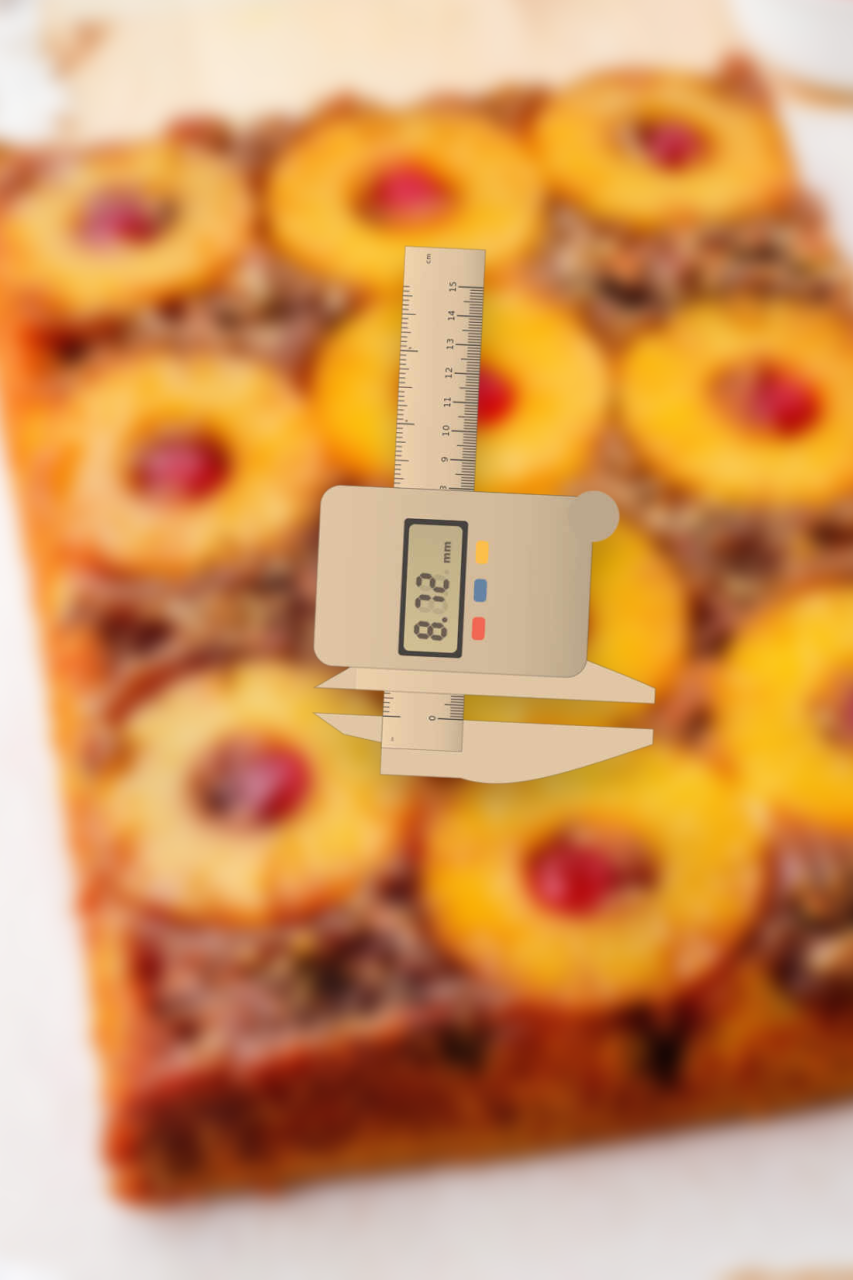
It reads mm 8.72
